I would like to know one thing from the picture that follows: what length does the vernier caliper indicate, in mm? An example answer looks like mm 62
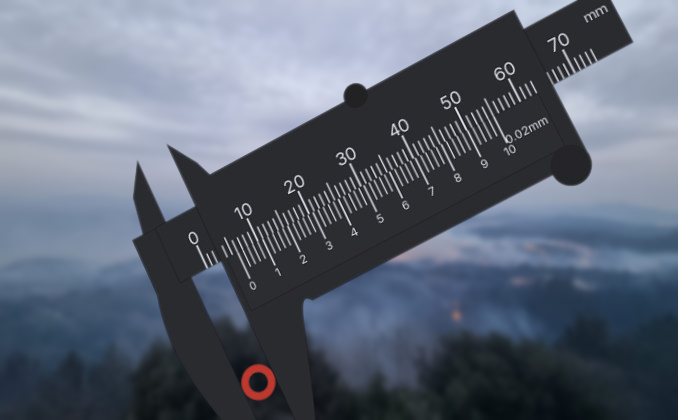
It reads mm 6.0
